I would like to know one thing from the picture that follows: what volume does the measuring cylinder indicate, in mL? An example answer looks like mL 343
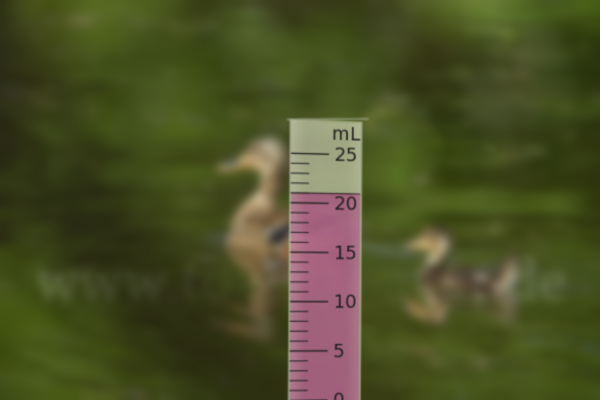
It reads mL 21
